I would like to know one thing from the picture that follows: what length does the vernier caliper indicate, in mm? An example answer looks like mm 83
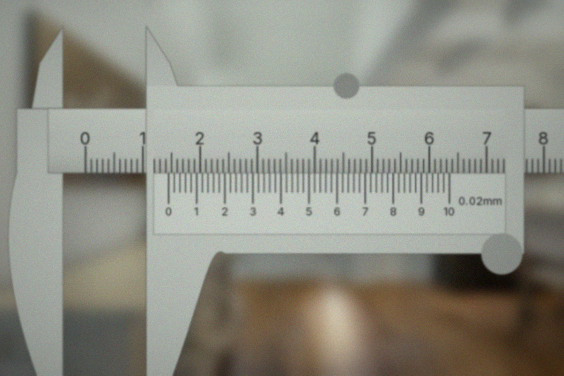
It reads mm 14.5
